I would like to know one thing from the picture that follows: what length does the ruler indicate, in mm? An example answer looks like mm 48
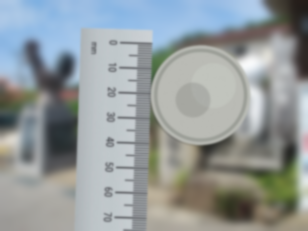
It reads mm 40
